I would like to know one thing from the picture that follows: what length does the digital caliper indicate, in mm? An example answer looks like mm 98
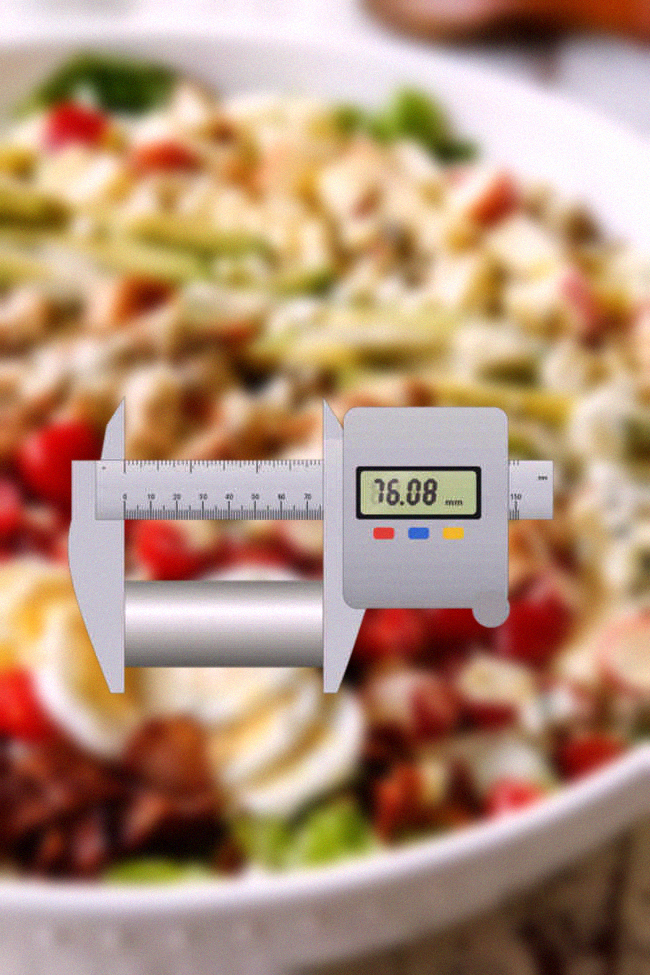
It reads mm 76.08
